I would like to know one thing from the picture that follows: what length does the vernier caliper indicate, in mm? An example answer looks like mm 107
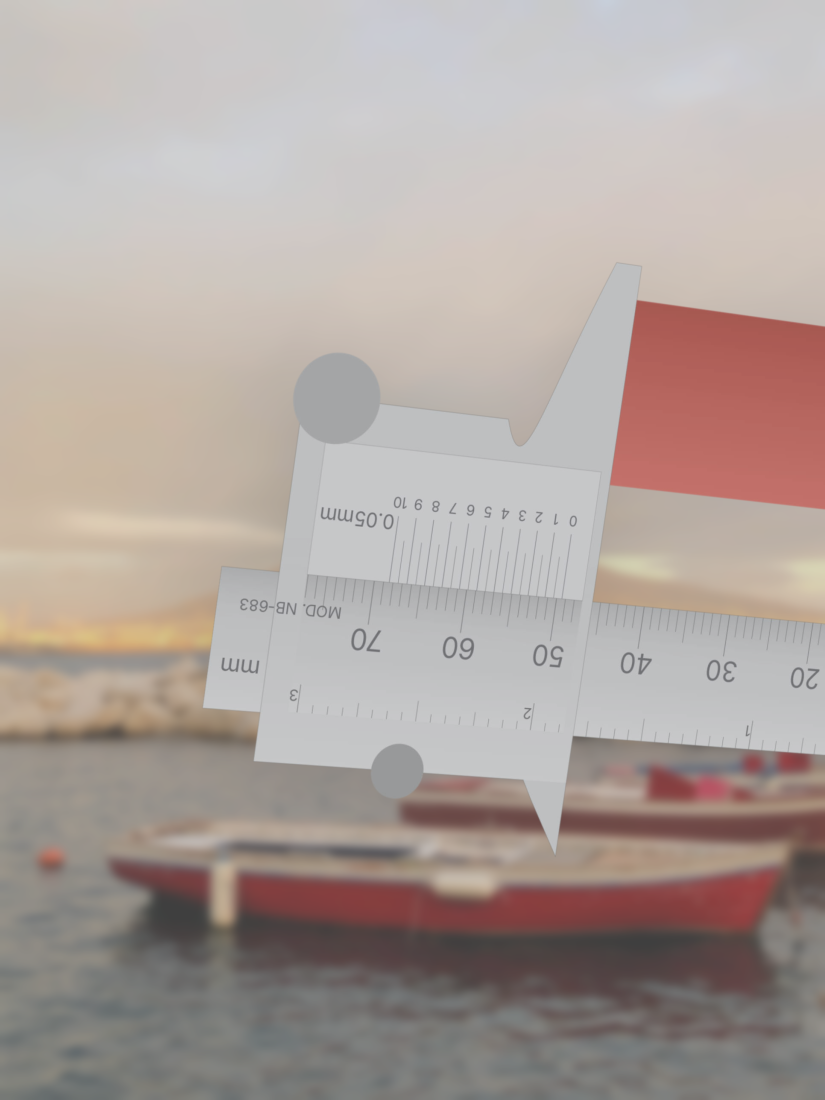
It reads mm 49.4
